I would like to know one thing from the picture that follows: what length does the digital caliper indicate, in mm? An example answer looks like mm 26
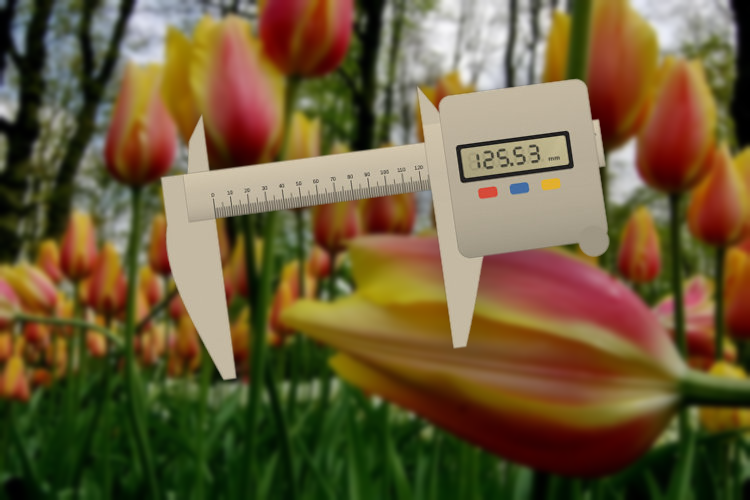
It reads mm 125.53
